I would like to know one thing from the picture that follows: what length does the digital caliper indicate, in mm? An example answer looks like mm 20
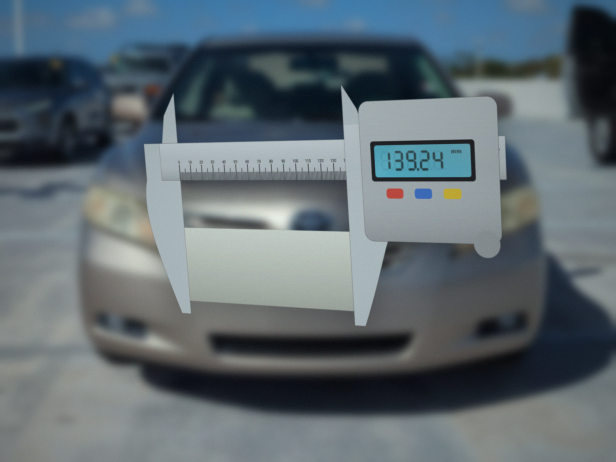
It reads mm 139.24
